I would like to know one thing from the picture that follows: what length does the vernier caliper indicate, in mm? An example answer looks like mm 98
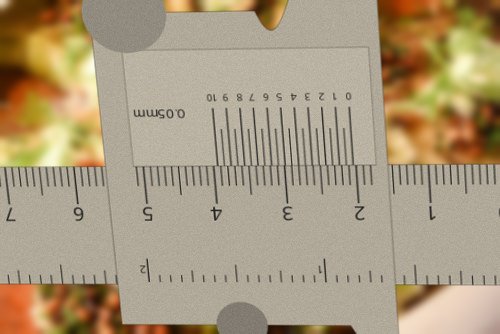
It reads mm 20.4
